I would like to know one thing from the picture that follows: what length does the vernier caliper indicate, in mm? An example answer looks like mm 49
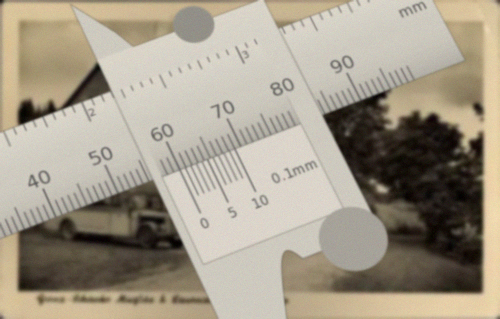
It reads mm 60.0
